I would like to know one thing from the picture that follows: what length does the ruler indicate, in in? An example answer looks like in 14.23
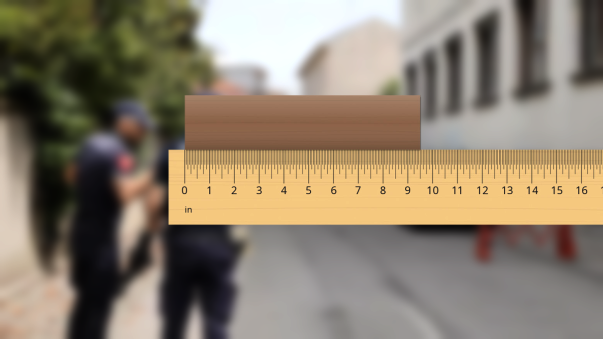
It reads in 9.5
